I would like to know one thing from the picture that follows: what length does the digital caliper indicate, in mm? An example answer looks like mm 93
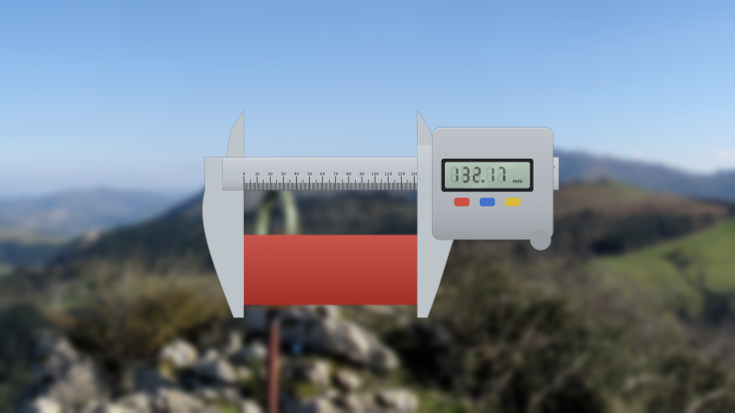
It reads mm 132.17
